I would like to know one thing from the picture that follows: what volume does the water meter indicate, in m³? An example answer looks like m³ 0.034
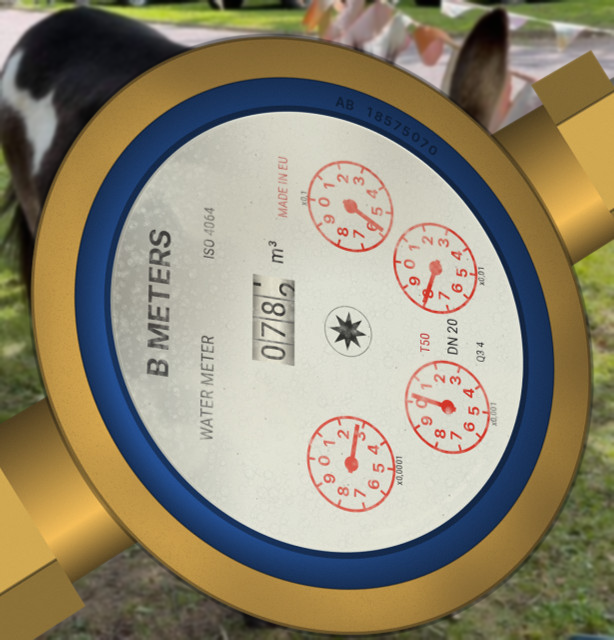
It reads m³ 781.5802
